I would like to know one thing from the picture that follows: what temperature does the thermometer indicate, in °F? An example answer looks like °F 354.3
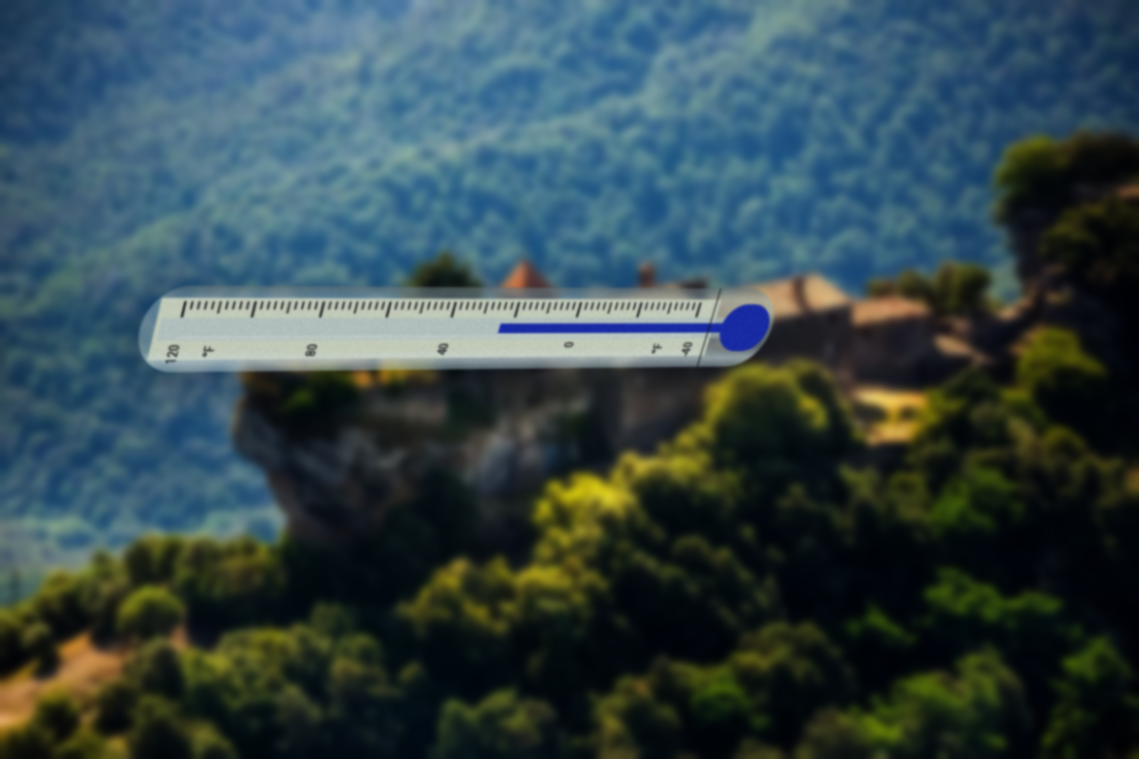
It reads °F 24
